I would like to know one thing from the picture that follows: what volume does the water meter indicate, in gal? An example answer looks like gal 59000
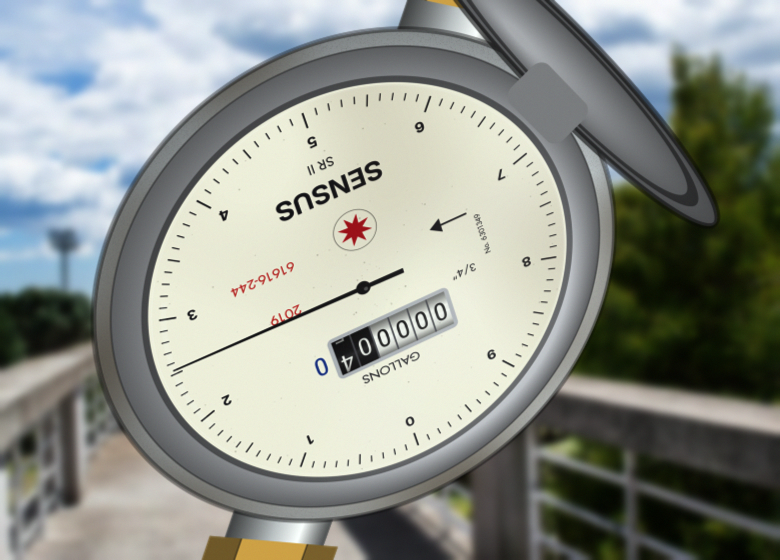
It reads gal 42.5
